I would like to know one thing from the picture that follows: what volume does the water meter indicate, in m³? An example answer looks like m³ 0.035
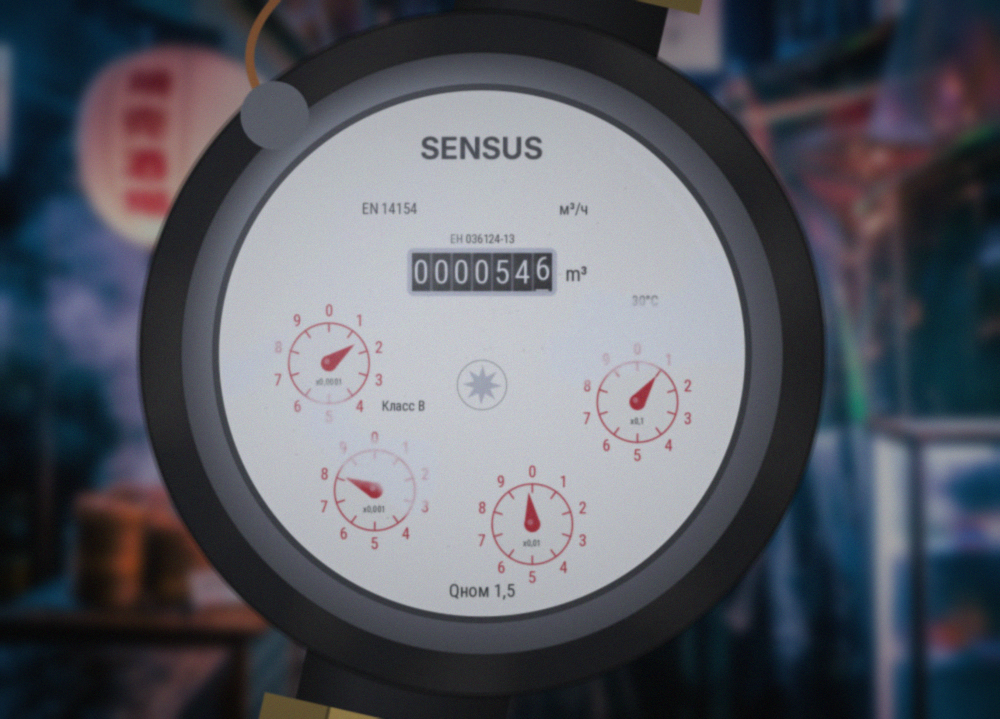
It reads m³ 546.0981
